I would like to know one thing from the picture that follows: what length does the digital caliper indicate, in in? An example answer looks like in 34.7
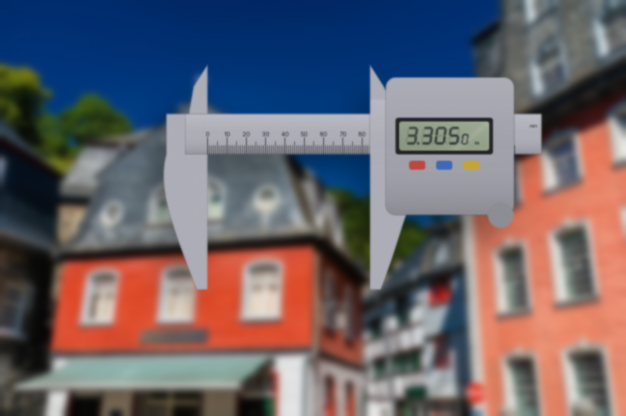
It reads in 3.3050
